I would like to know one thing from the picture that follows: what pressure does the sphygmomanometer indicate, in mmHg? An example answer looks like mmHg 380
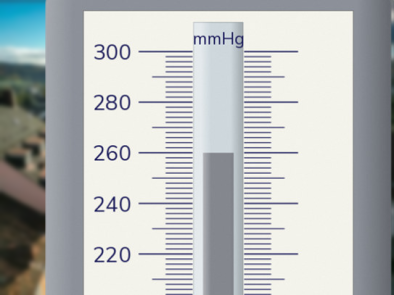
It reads mmHg 260
